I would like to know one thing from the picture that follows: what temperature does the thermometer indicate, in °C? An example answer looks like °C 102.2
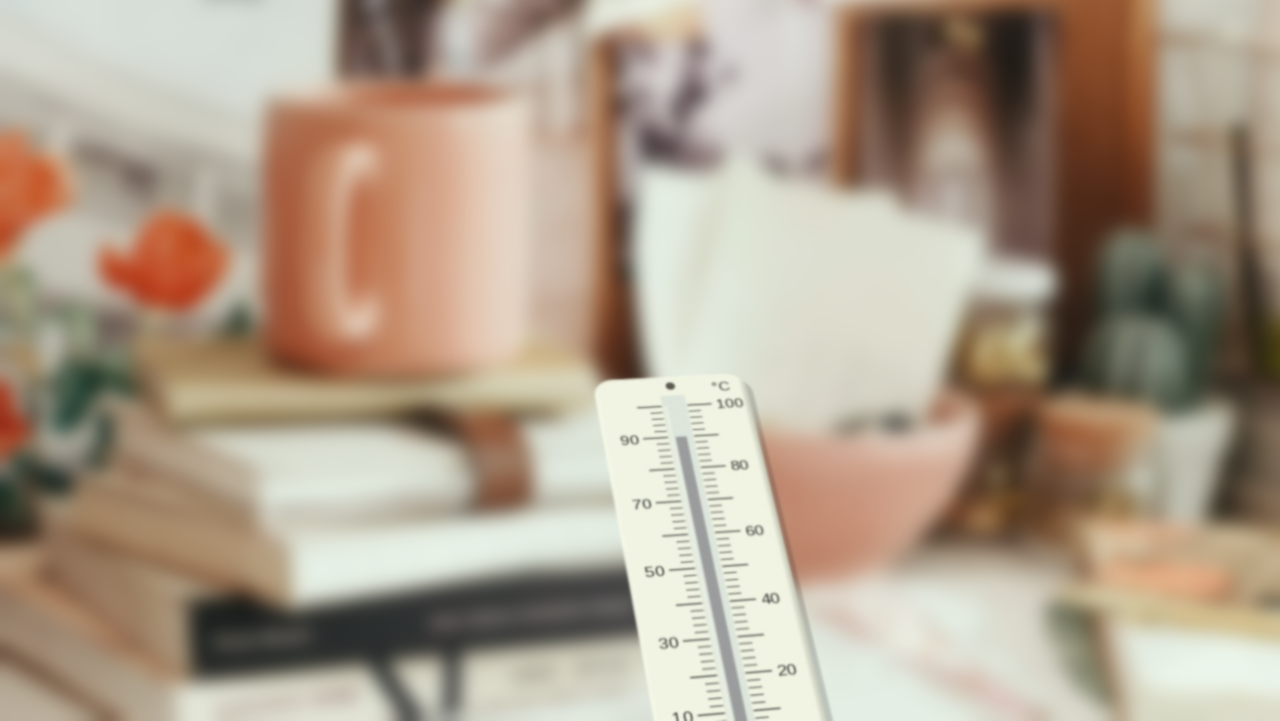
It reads °C 90
